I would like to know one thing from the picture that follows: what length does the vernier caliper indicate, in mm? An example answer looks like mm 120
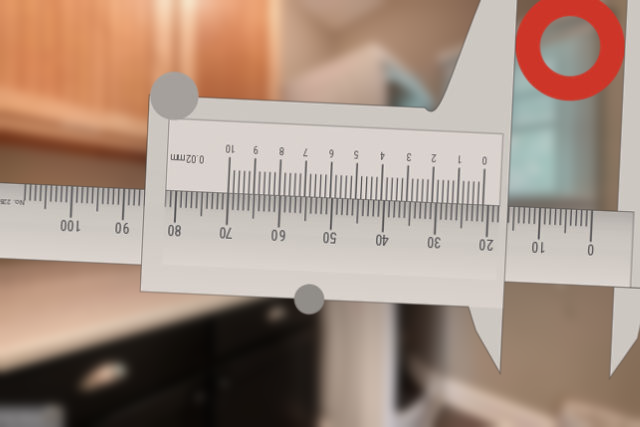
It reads mm 21.0
